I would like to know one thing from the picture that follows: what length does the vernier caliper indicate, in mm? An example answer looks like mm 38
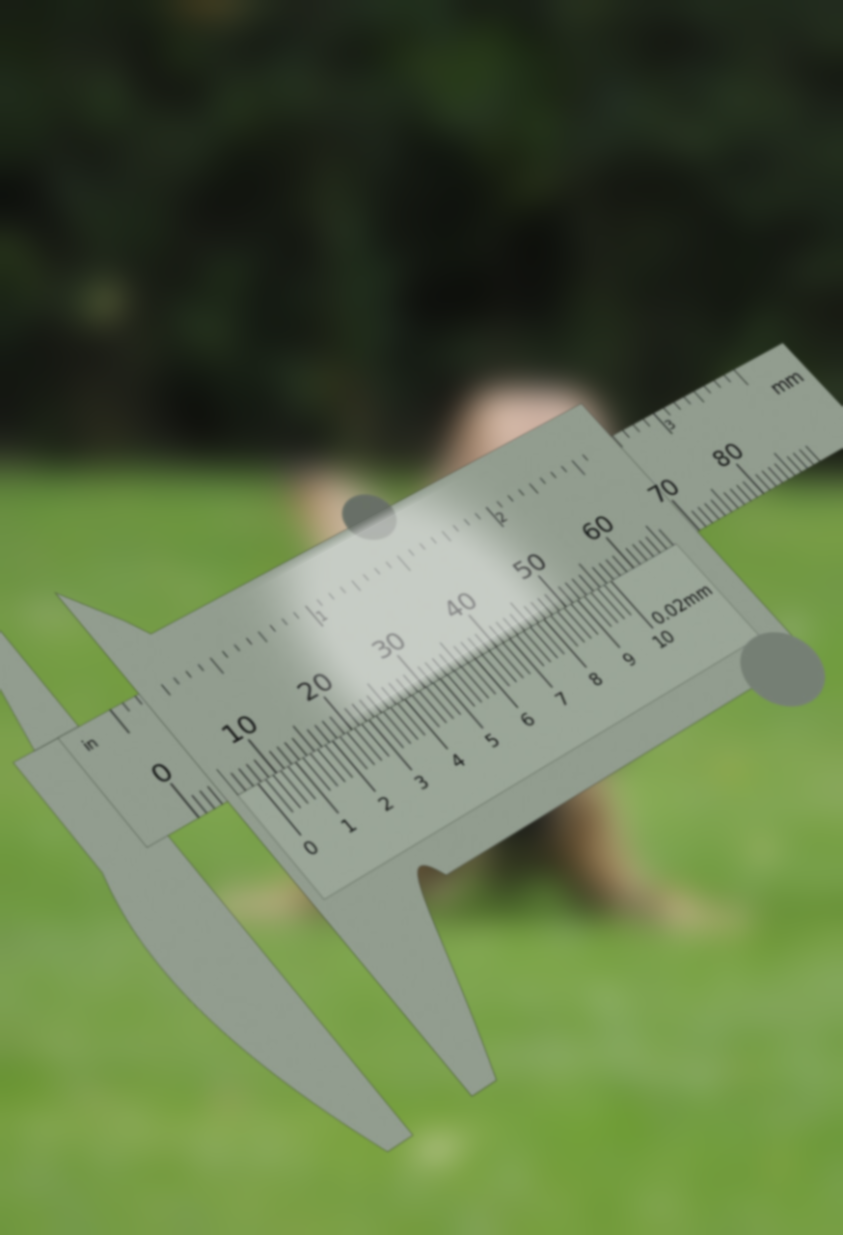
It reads mm 7.6
